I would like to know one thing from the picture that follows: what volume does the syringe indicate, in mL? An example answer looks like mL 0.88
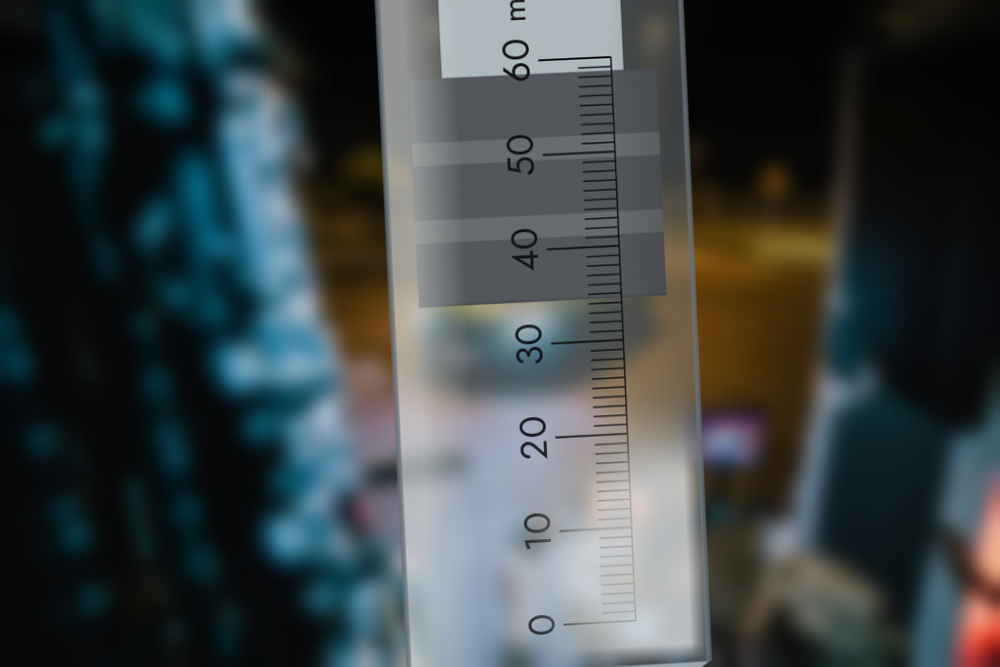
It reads mL 34.5
